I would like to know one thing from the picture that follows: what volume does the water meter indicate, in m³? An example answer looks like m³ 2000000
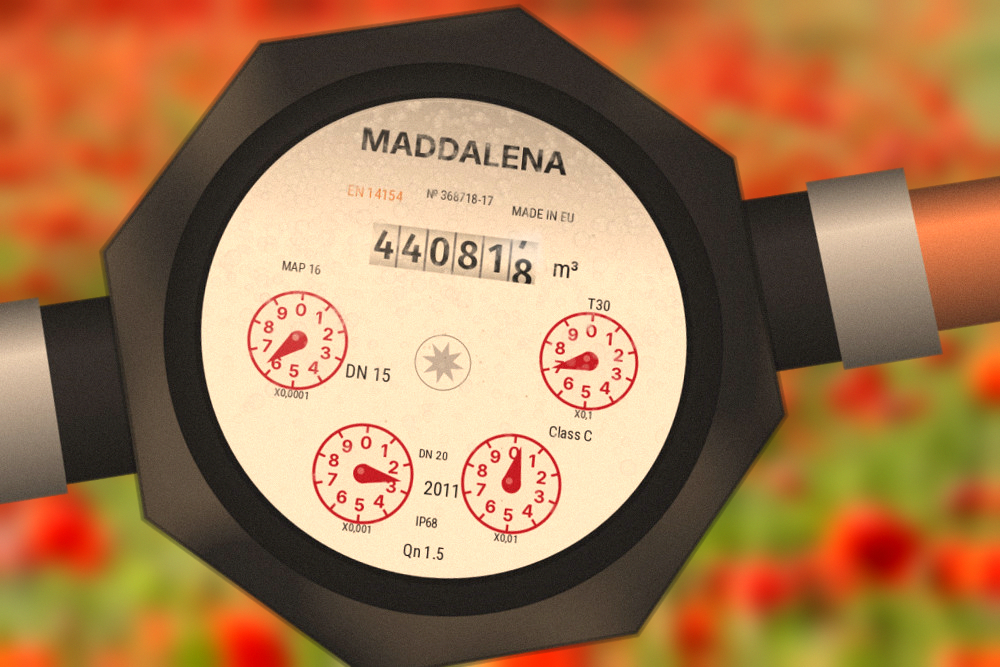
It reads m³ 440817.7026
